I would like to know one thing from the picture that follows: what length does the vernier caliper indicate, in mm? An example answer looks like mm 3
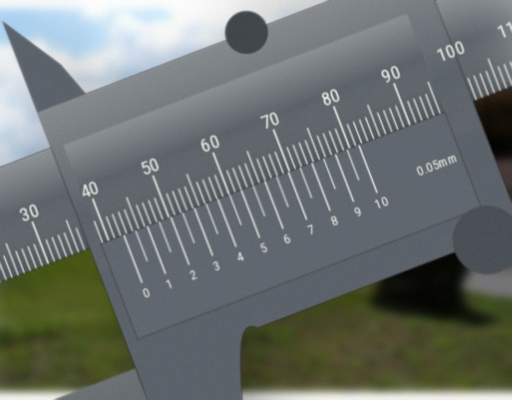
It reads mm 42.5
